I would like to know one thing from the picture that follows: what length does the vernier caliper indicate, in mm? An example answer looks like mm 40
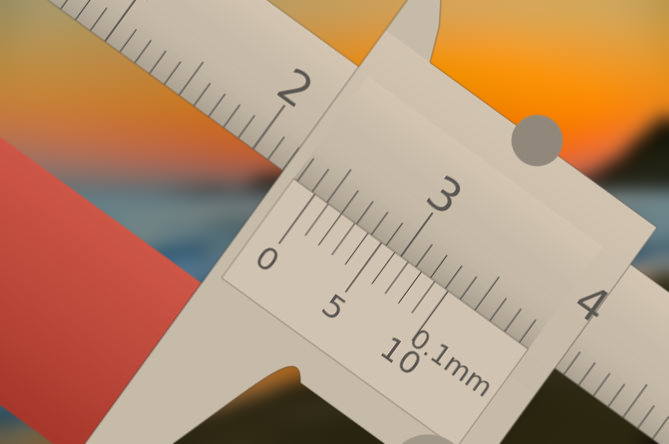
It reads mm 24.2
